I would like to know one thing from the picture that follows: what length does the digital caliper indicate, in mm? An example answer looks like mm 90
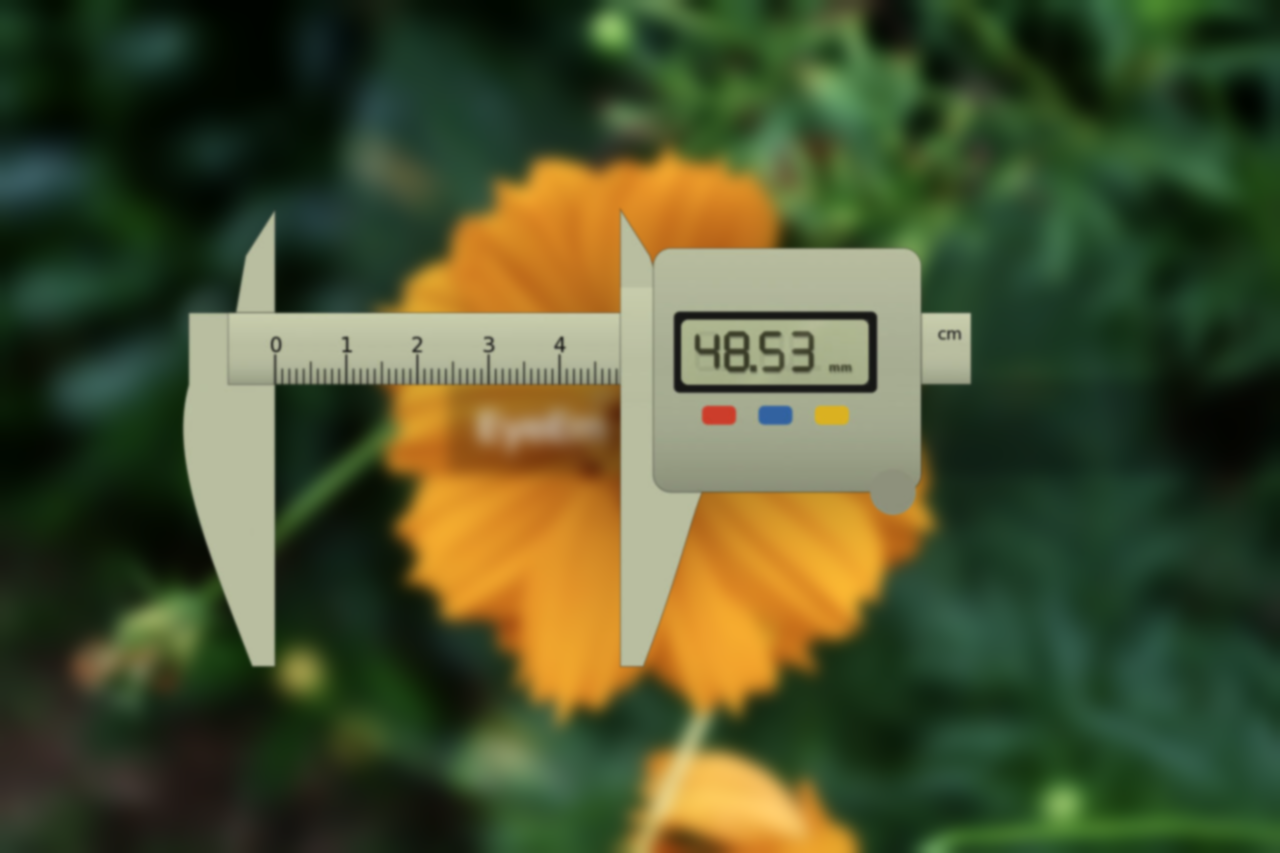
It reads mm 48.53
